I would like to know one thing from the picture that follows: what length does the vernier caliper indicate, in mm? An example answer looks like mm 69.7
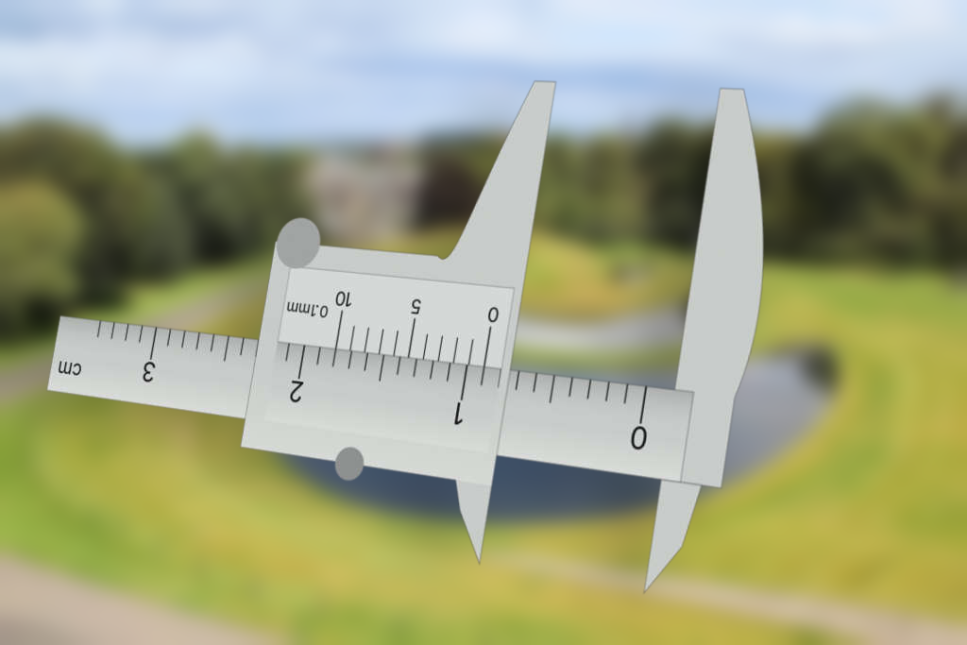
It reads mm 9.0
